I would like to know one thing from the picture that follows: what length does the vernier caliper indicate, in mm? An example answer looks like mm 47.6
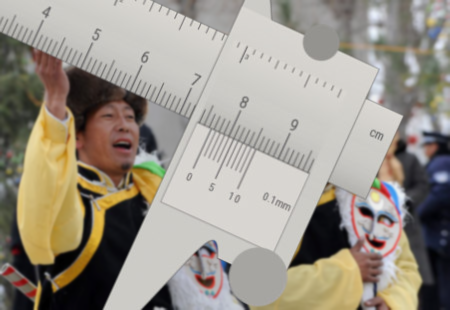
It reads mm 76.5
